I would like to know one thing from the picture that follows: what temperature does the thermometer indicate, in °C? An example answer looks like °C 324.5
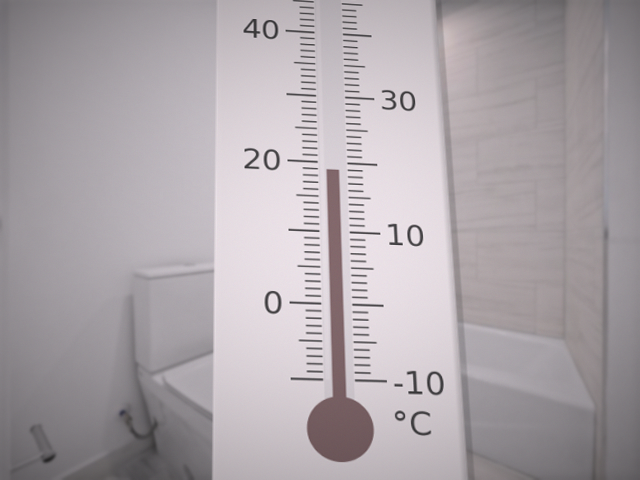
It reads °C 19
